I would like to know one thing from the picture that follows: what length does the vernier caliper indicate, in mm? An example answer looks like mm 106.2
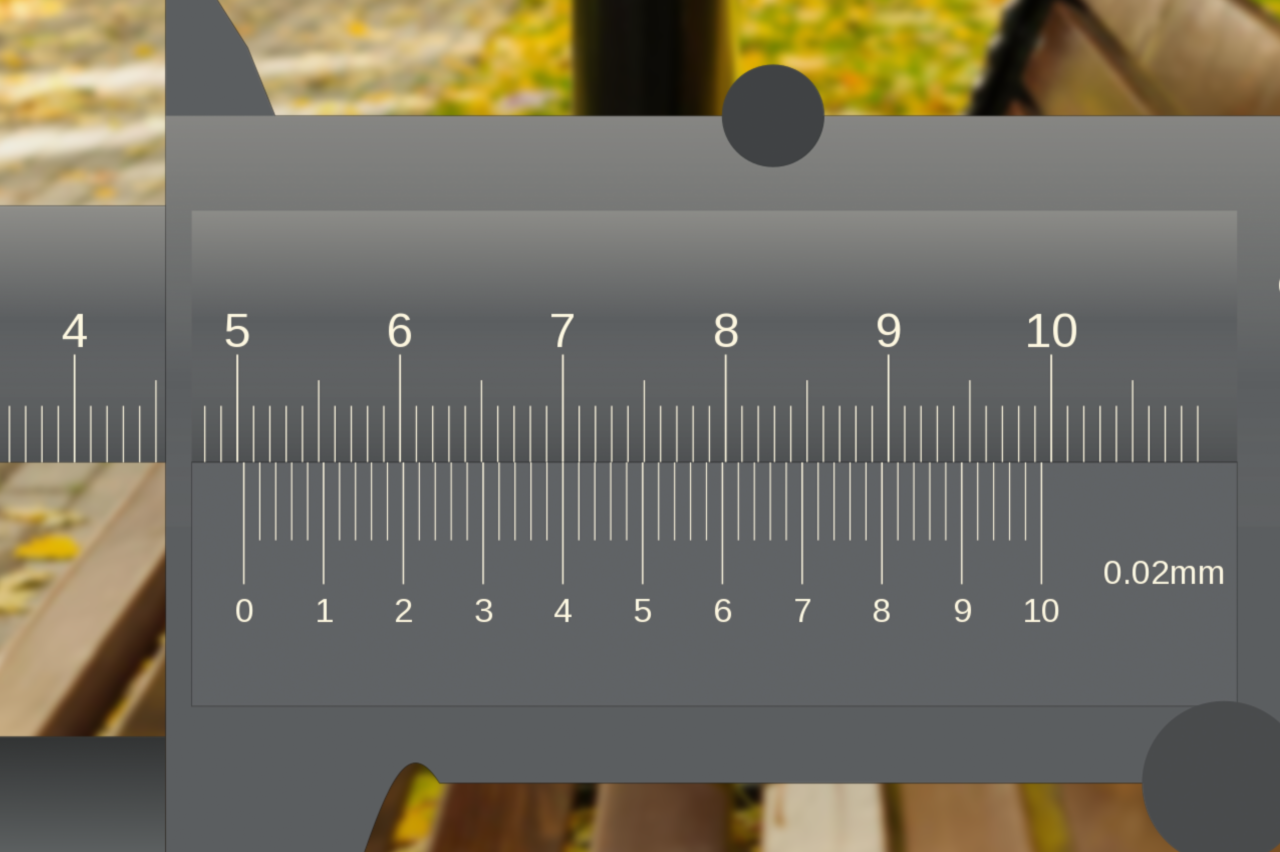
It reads mm 50.4
